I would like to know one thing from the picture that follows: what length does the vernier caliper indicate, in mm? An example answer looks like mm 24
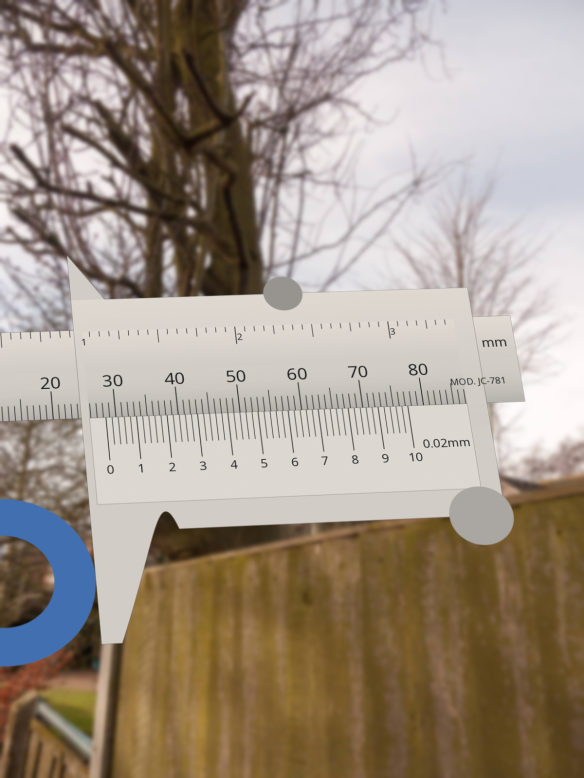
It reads mm 28.4
